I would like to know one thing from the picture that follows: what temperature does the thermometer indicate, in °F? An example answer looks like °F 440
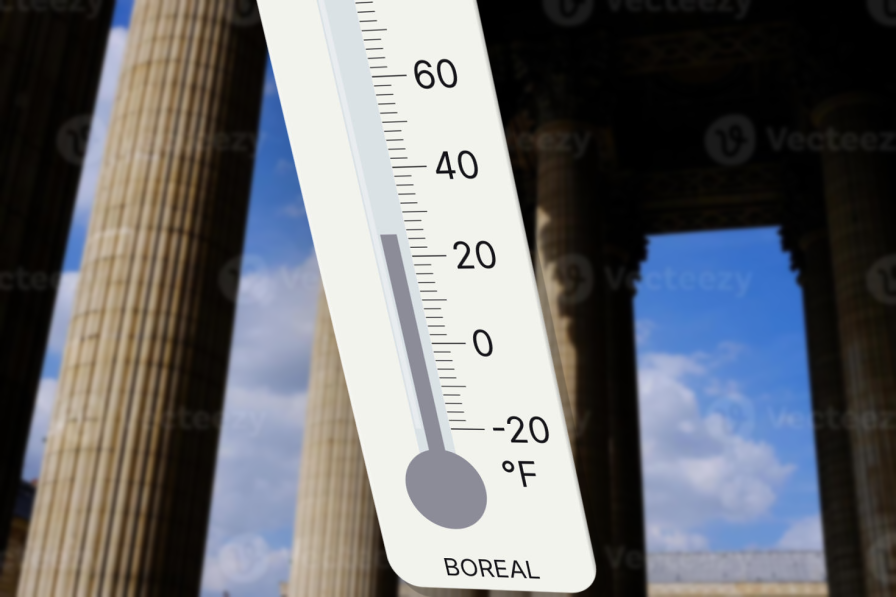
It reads °F 25
